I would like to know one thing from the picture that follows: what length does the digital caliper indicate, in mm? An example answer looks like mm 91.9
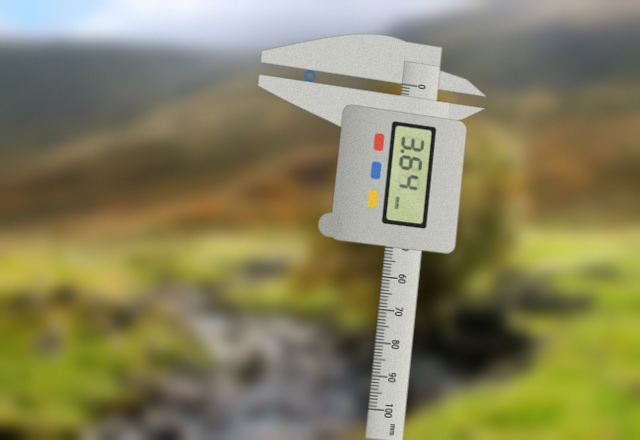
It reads mm 3.64
